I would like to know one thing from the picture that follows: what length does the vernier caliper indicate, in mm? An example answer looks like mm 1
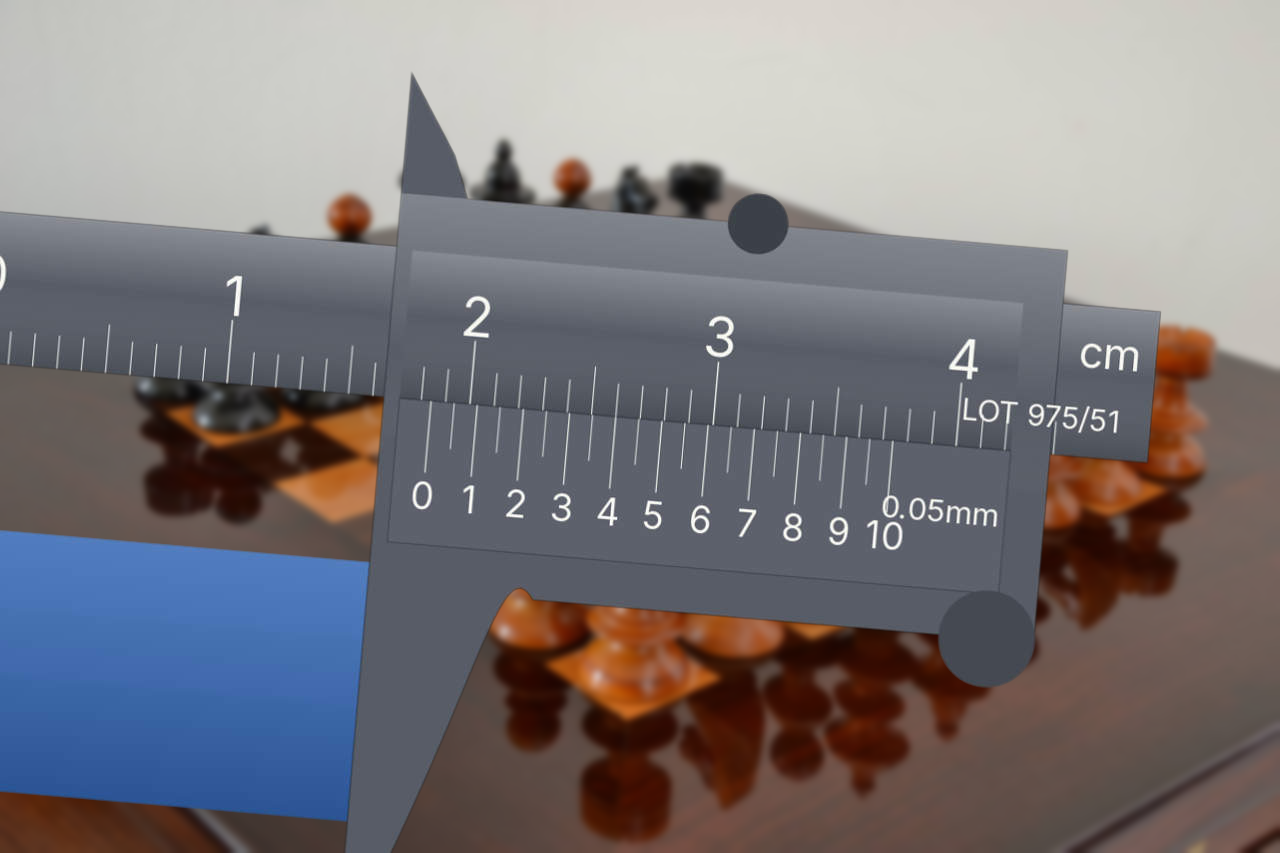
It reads mm 18.40
